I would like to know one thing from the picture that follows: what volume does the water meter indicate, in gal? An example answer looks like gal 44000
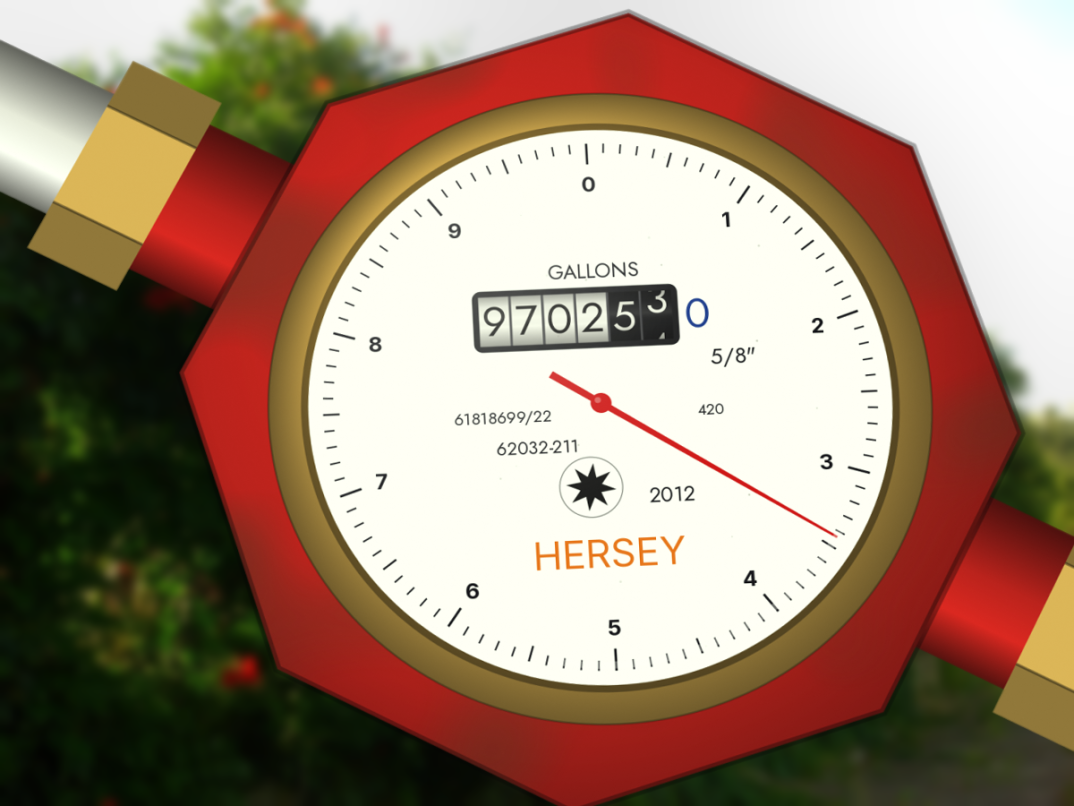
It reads gal 9702533.4
